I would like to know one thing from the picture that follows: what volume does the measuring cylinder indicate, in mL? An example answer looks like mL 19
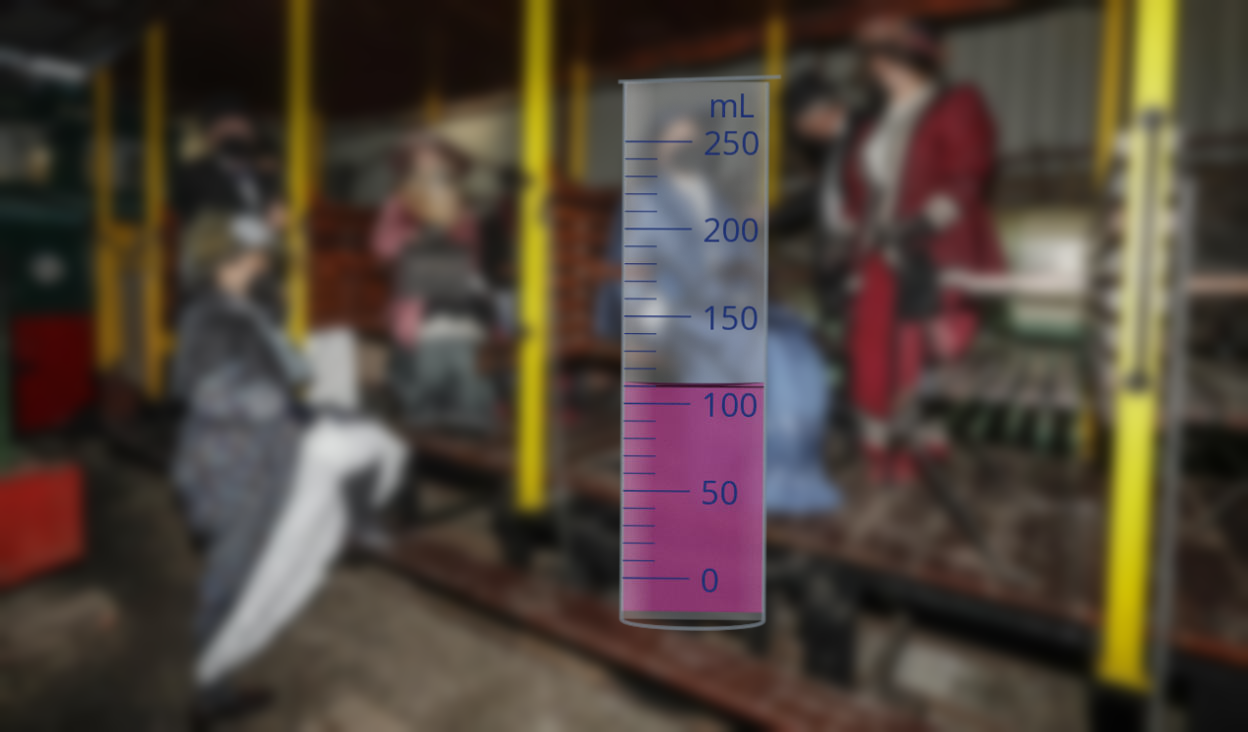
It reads mL 110
